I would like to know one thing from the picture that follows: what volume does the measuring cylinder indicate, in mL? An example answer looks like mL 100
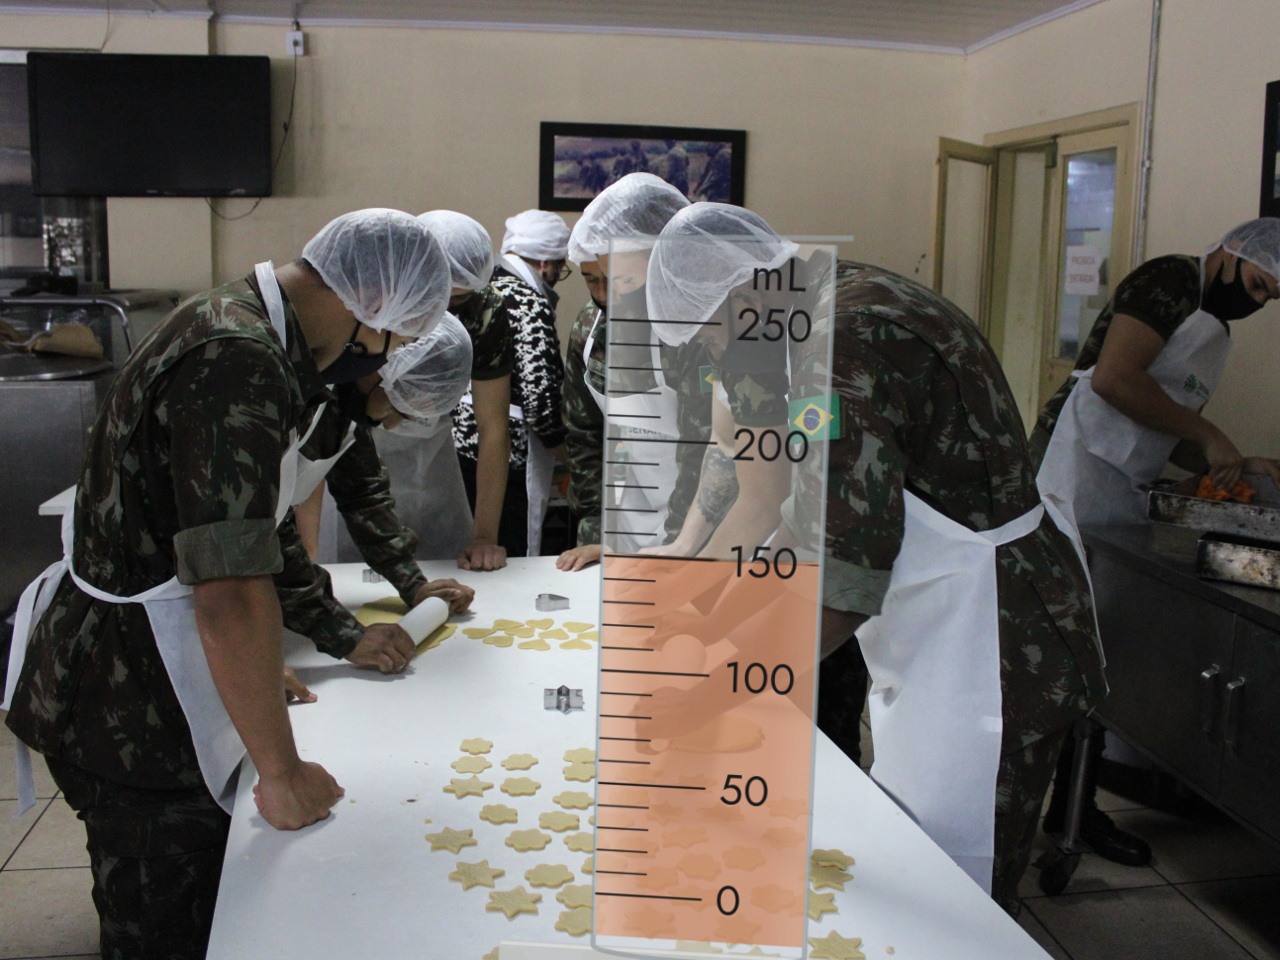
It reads mL 150
